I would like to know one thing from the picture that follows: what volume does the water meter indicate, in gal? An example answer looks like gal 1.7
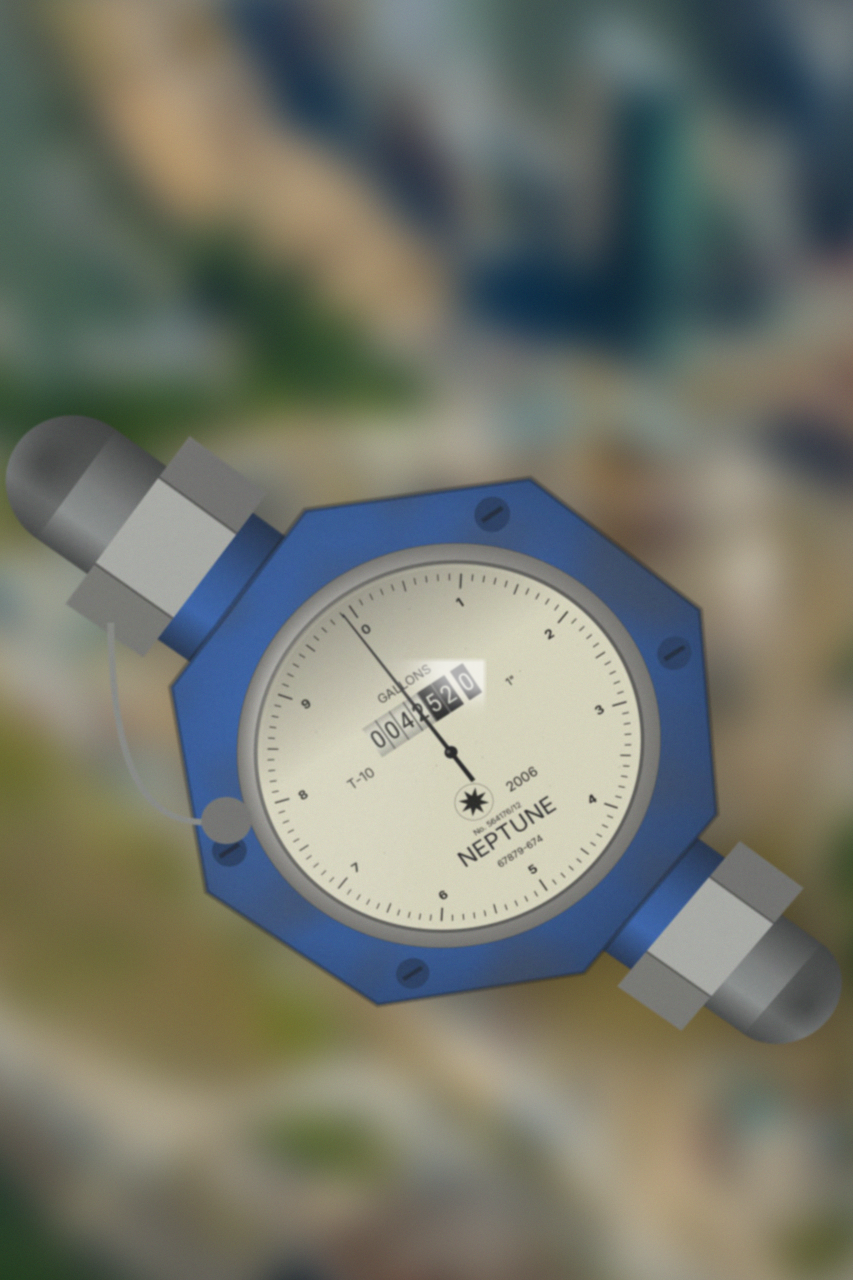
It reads gal 42519.9
